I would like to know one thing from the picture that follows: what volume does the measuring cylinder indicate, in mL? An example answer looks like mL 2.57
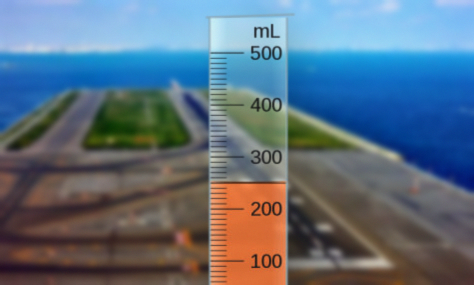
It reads mL 250
